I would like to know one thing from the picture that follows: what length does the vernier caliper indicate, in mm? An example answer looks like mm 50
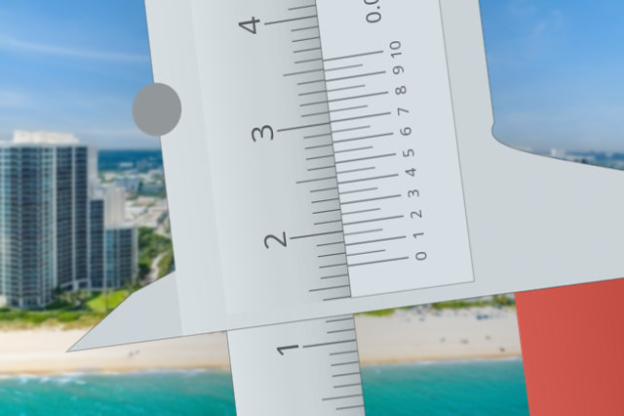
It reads mm 16.8
